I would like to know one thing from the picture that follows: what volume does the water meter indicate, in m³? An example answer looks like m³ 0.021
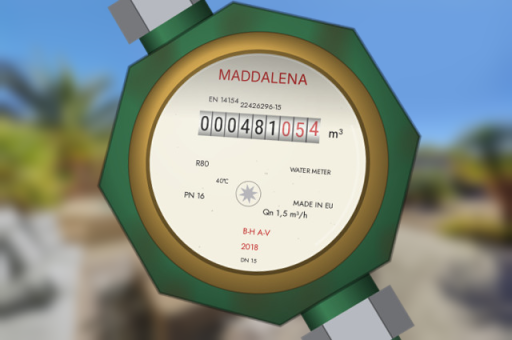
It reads m³ 481.054
